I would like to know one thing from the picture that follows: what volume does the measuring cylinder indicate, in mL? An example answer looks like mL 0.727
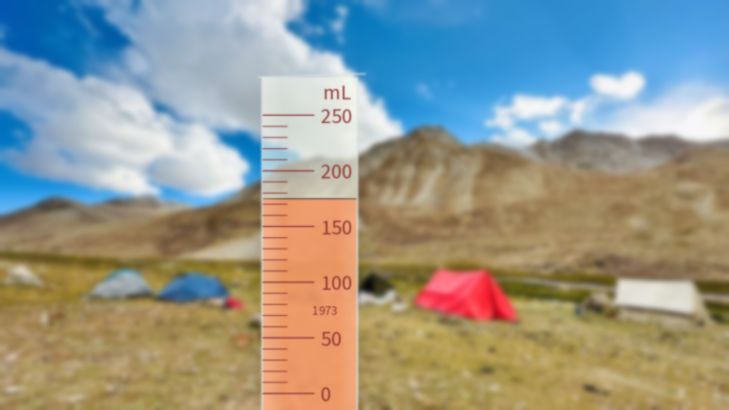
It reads mL 175
